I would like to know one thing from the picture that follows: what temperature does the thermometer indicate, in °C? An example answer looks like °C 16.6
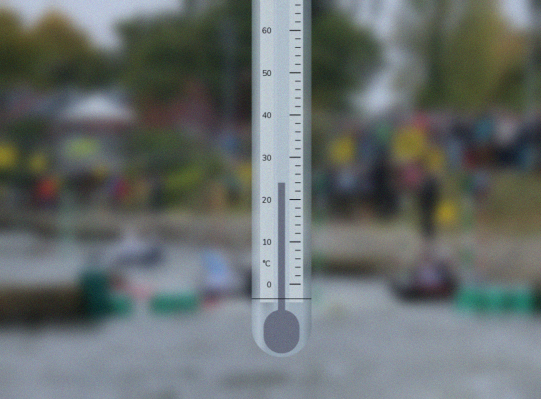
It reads °C 24
